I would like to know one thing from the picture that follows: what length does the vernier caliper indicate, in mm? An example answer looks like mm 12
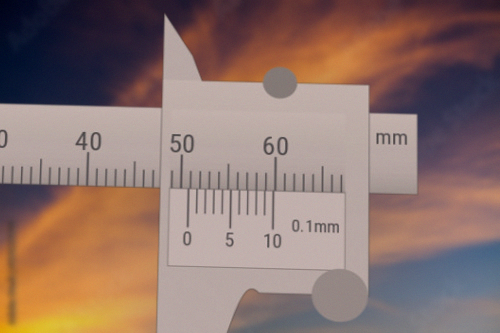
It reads mm 50.8
